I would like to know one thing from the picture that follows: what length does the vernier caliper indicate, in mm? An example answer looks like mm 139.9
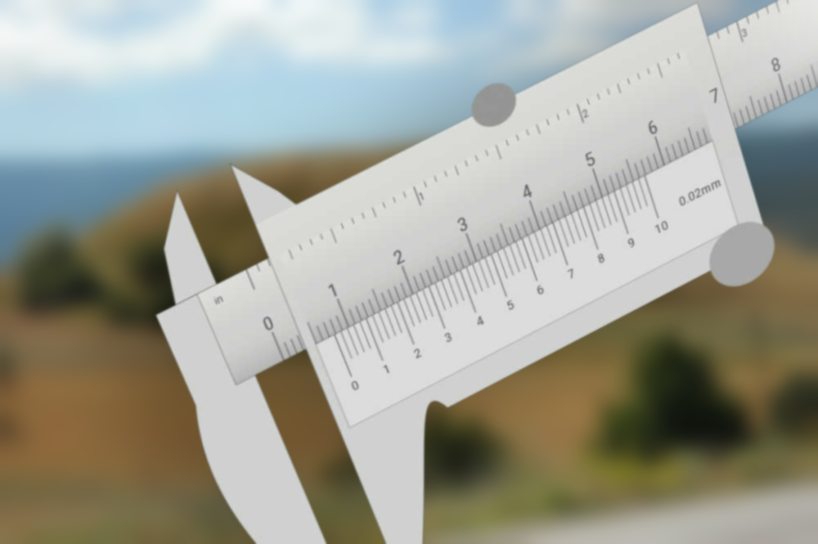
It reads mm 7.8
